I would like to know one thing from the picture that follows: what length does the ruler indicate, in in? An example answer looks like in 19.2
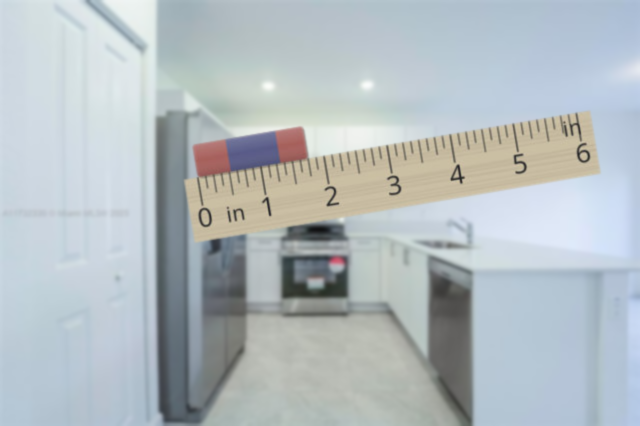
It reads in 1.75
